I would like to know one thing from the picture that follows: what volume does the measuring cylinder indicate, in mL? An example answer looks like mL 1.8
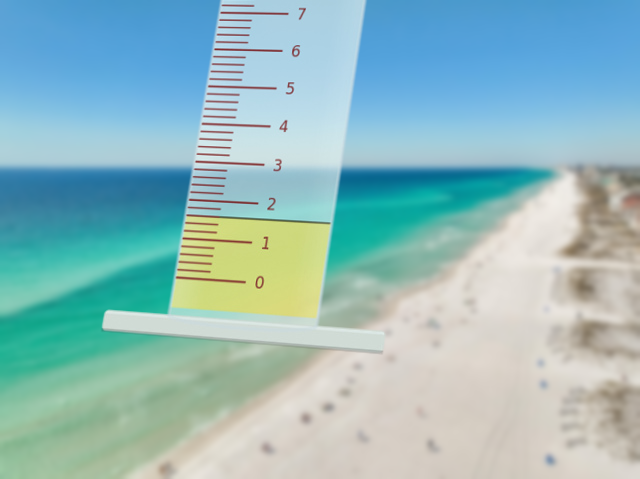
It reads mL 1.6
